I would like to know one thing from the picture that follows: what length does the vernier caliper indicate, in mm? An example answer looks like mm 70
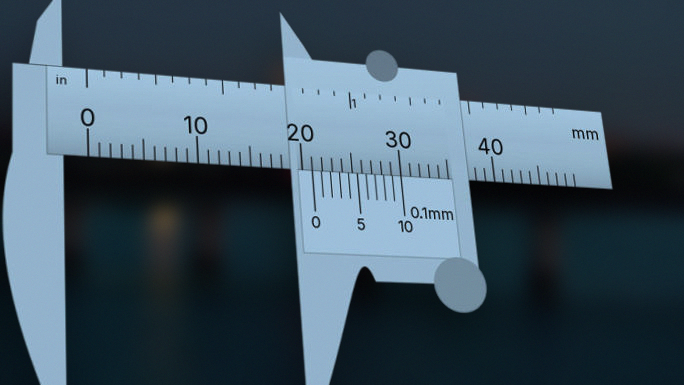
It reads mm 21.0
